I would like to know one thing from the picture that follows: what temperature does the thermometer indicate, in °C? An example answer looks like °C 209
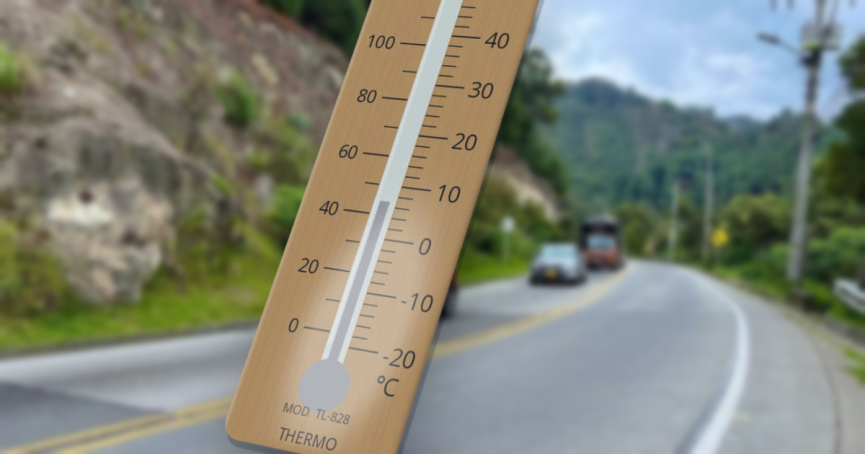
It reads °C 7
